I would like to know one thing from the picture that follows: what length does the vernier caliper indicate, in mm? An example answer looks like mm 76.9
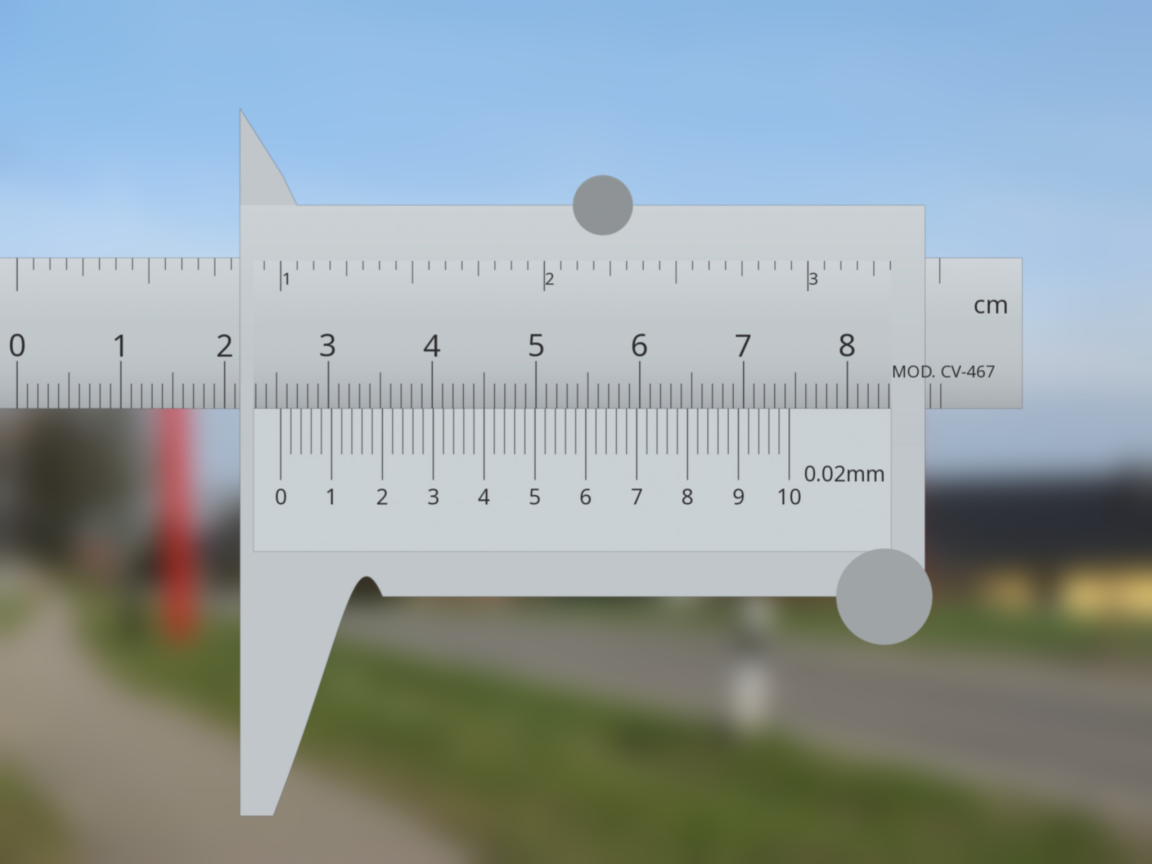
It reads mm 25.4
